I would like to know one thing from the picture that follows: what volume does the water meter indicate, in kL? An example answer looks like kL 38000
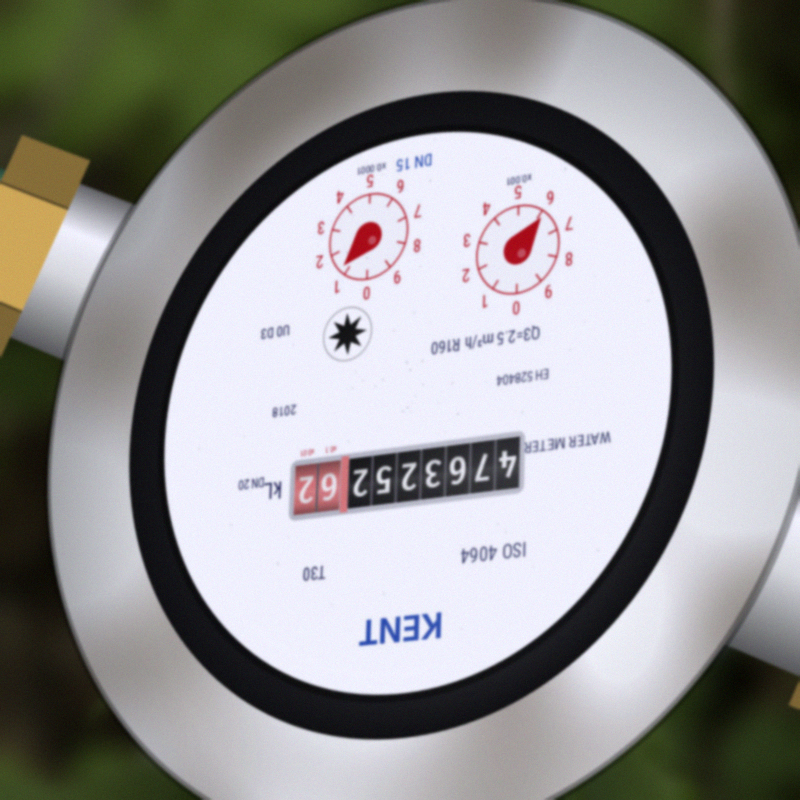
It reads kL 4763252.6261
